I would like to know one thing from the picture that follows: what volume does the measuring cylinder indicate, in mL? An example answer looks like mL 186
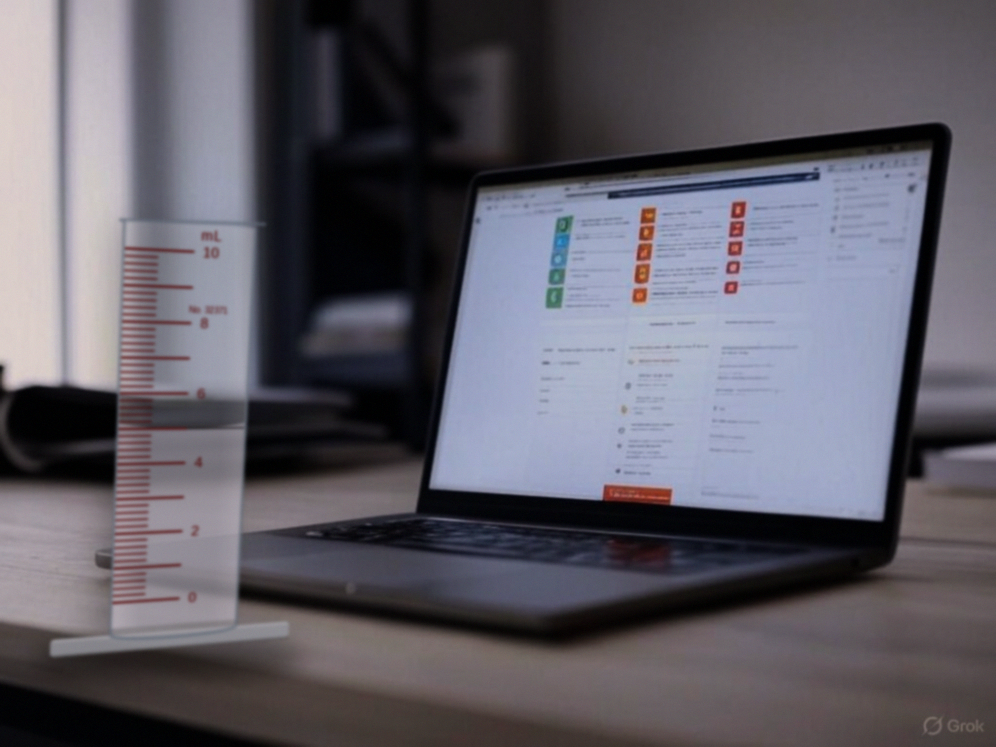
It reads mL 5
